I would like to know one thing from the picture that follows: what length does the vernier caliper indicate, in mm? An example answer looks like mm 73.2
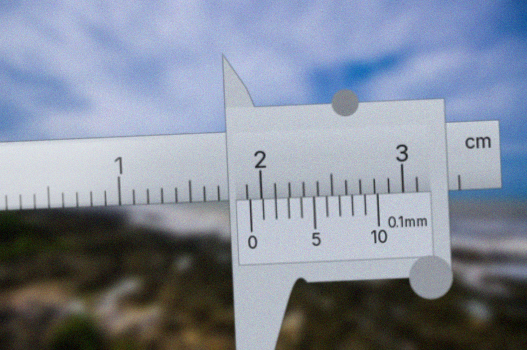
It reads mm 19.2
